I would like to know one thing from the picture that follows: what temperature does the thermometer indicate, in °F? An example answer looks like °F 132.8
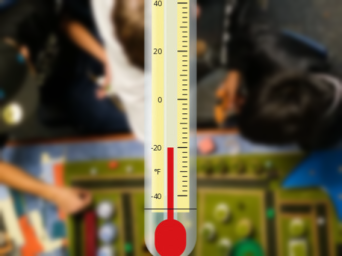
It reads °F -20
